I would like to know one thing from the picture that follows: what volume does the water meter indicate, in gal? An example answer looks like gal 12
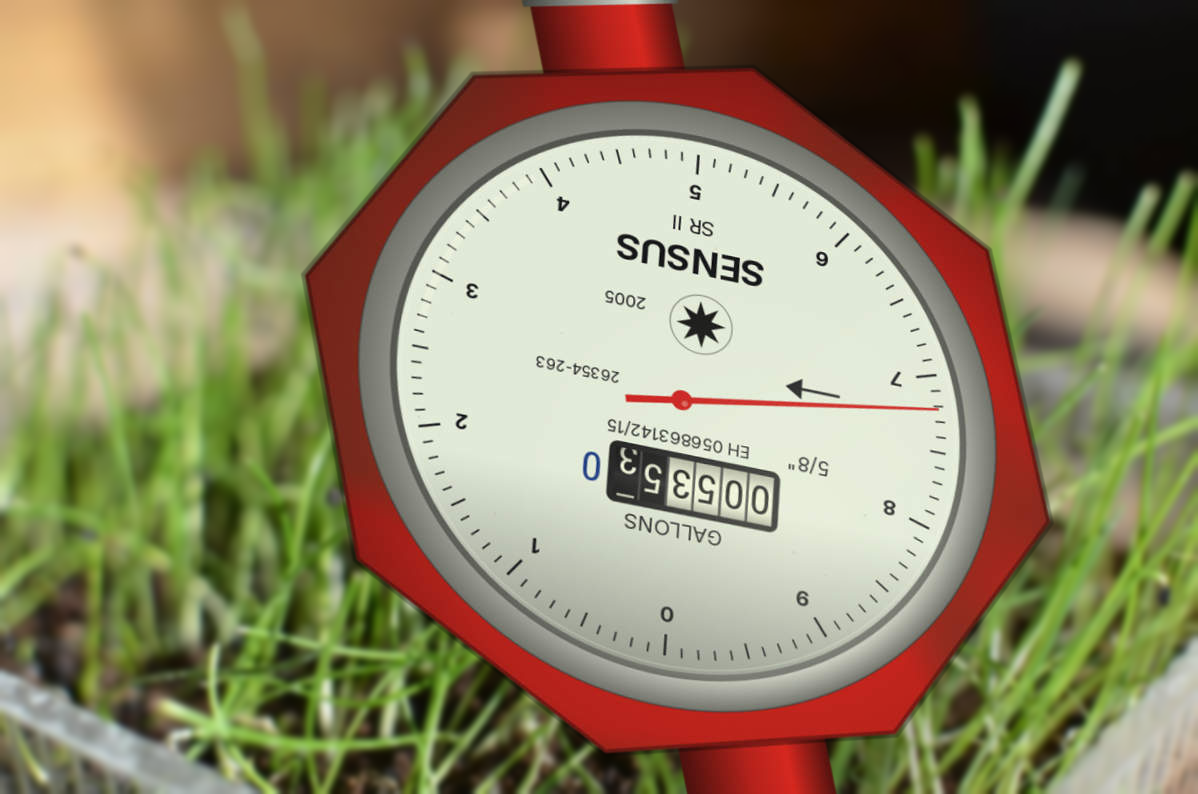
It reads gal 53527.2
